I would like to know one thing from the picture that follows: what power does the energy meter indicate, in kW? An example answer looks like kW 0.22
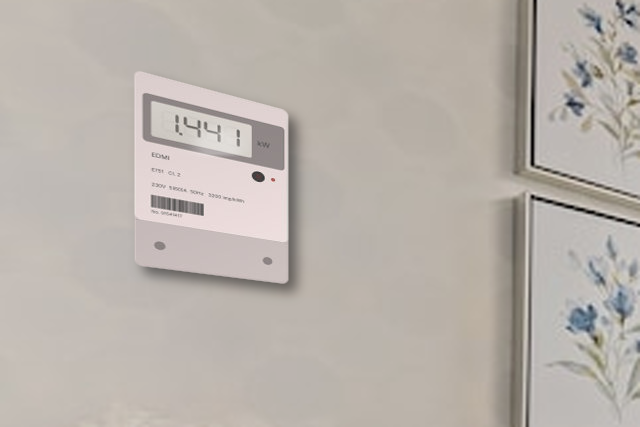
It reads kW 1.441
